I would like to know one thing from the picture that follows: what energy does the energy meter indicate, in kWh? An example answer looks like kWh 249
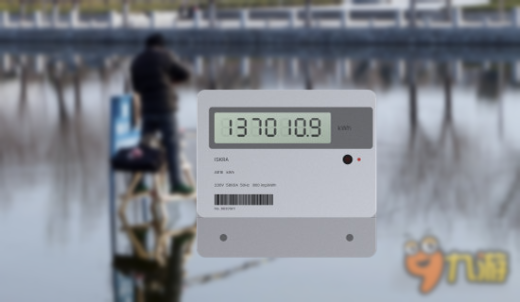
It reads kWh 137010.9
